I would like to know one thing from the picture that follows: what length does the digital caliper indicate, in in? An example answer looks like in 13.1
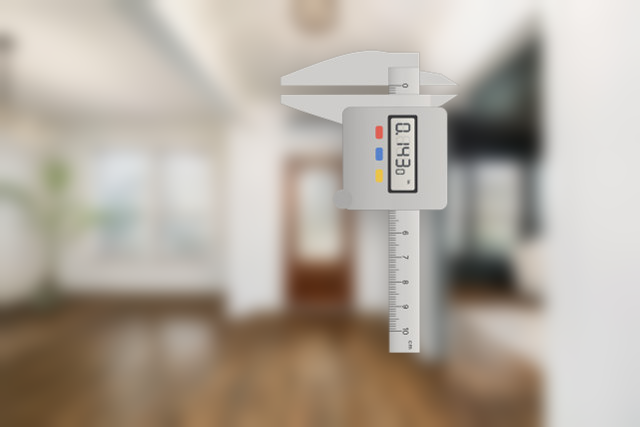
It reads in 0.1430
